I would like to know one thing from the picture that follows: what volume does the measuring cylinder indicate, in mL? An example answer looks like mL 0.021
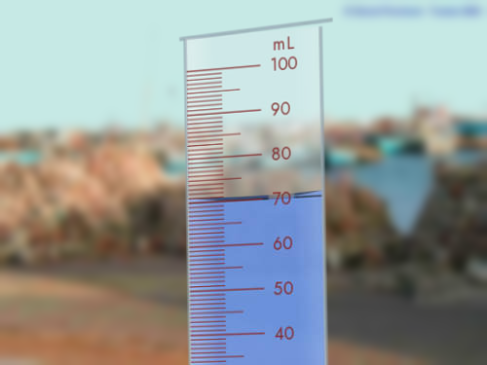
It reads mL 70
